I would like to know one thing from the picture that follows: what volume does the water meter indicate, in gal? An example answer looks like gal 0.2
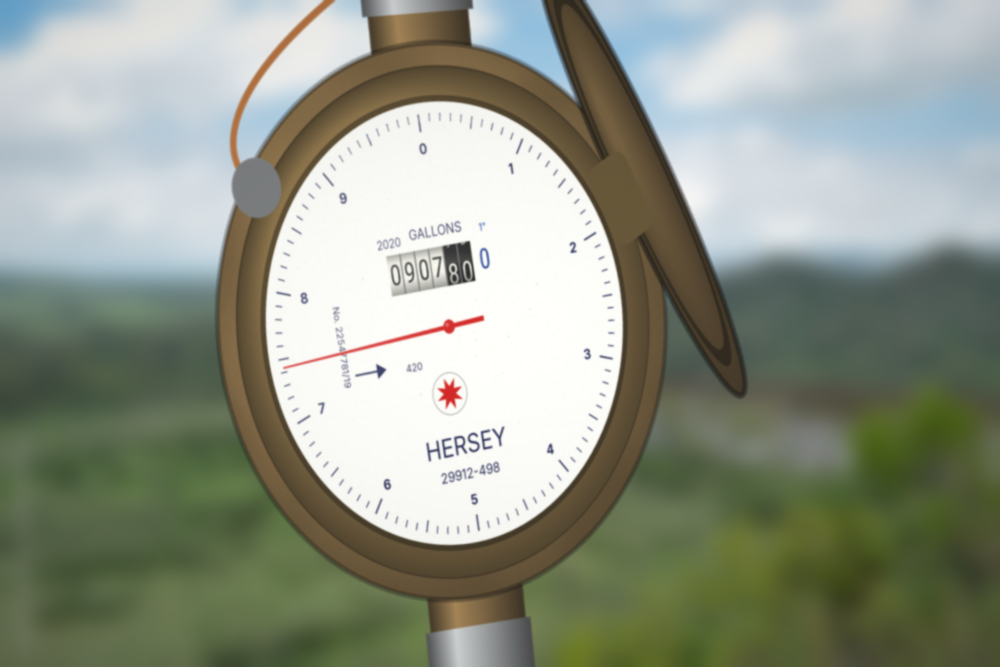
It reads gal 907797.4
